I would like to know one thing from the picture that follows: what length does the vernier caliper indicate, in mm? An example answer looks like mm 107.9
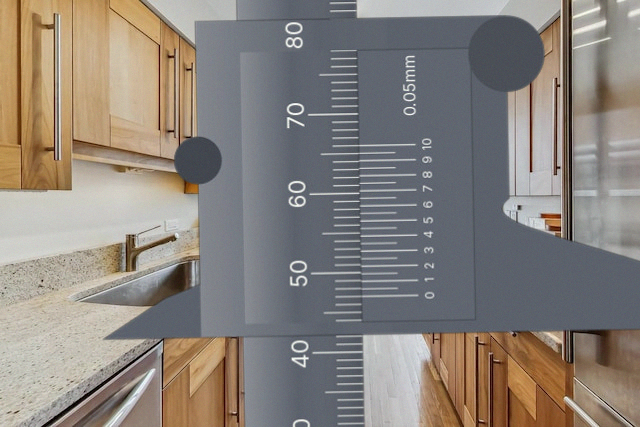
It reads mm 47.0
